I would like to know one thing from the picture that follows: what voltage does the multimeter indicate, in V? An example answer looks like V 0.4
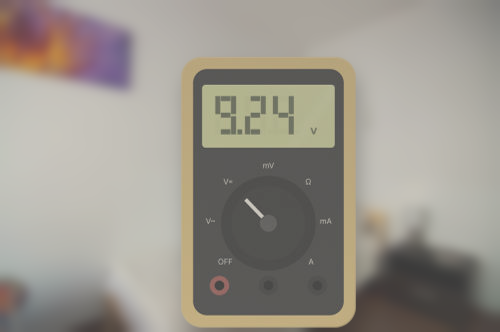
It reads V 9.24
